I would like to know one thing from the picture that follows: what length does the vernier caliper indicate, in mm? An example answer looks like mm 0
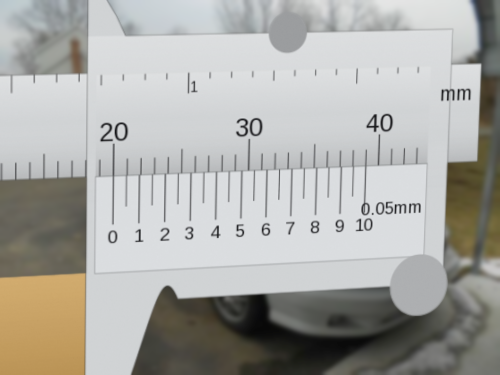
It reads mm 20.0
